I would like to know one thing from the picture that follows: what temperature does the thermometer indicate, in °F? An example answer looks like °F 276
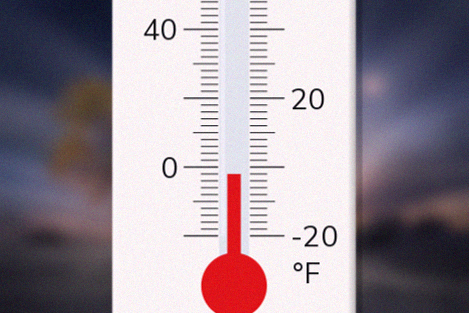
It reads °F -2
